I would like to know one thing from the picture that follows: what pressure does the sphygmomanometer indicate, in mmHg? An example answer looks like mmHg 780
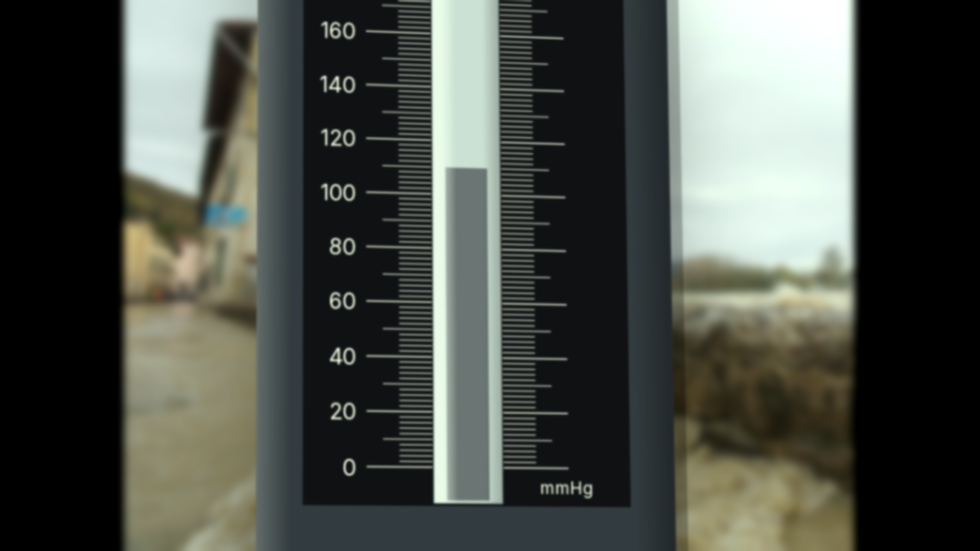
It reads mmHg 110
